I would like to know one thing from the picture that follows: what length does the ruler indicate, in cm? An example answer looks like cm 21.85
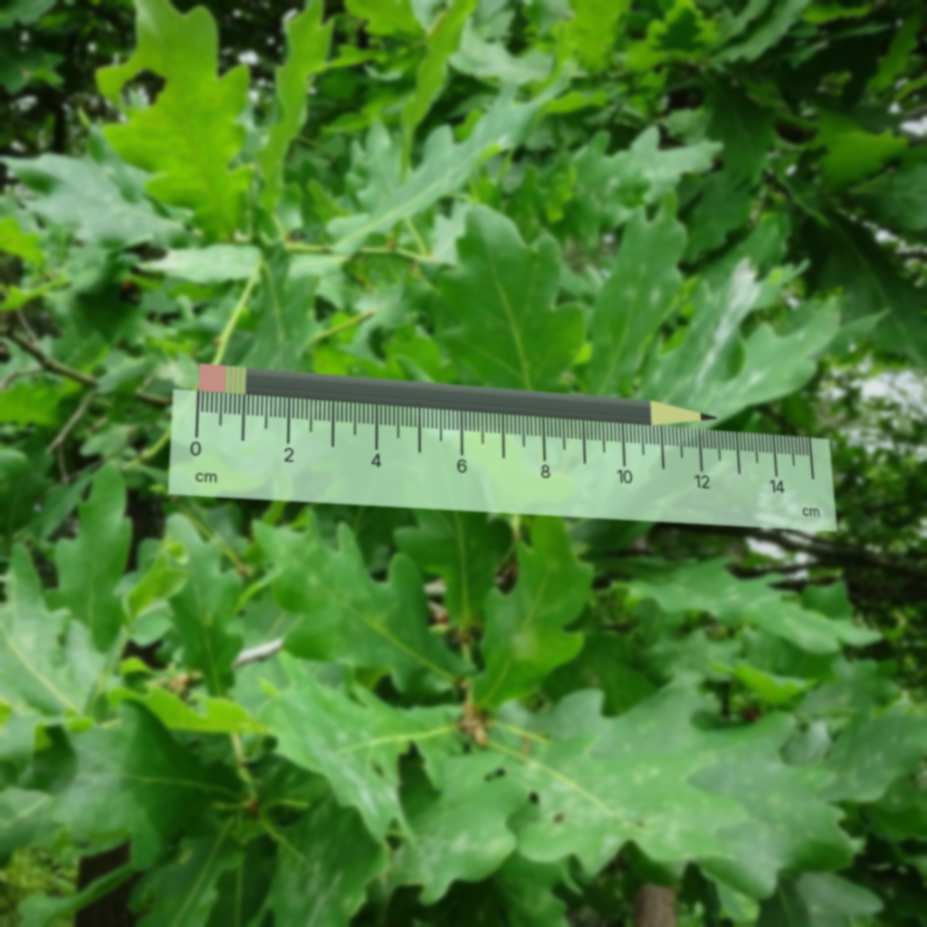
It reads cm 12.5
